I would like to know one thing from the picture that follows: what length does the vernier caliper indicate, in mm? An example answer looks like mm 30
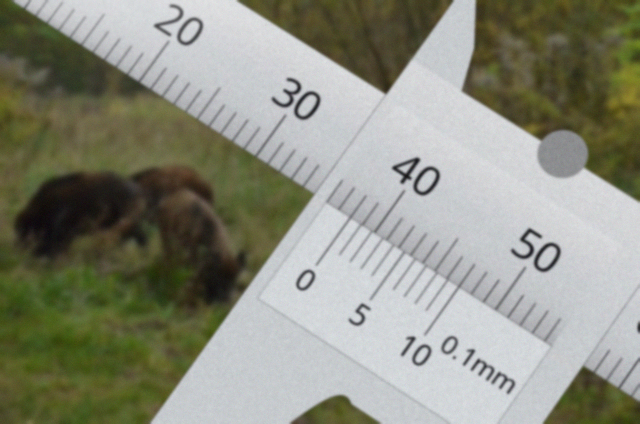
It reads mm 38.0
